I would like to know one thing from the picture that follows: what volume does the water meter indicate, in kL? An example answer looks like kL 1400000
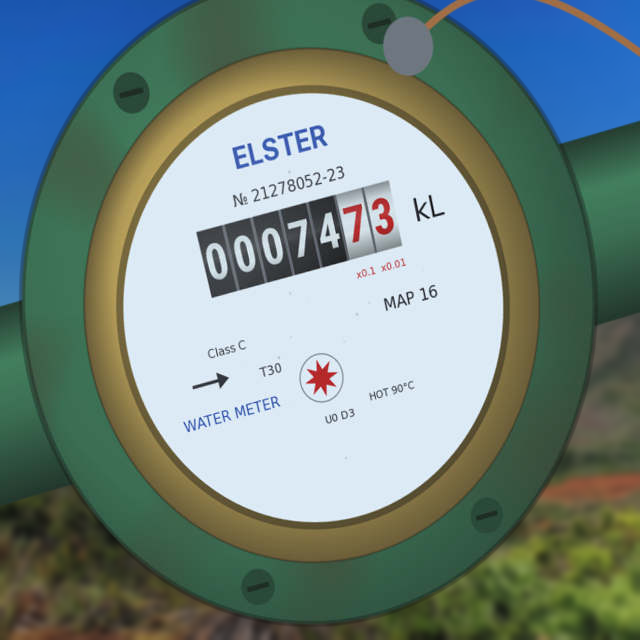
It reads kL 74.73
